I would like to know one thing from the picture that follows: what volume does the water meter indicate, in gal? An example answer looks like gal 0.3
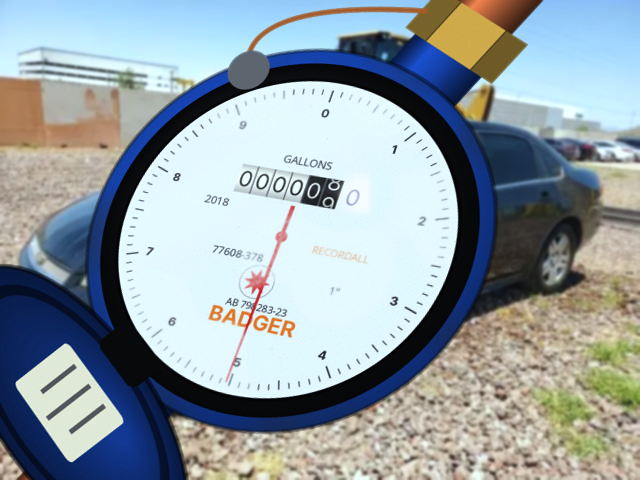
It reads gal 85.0
